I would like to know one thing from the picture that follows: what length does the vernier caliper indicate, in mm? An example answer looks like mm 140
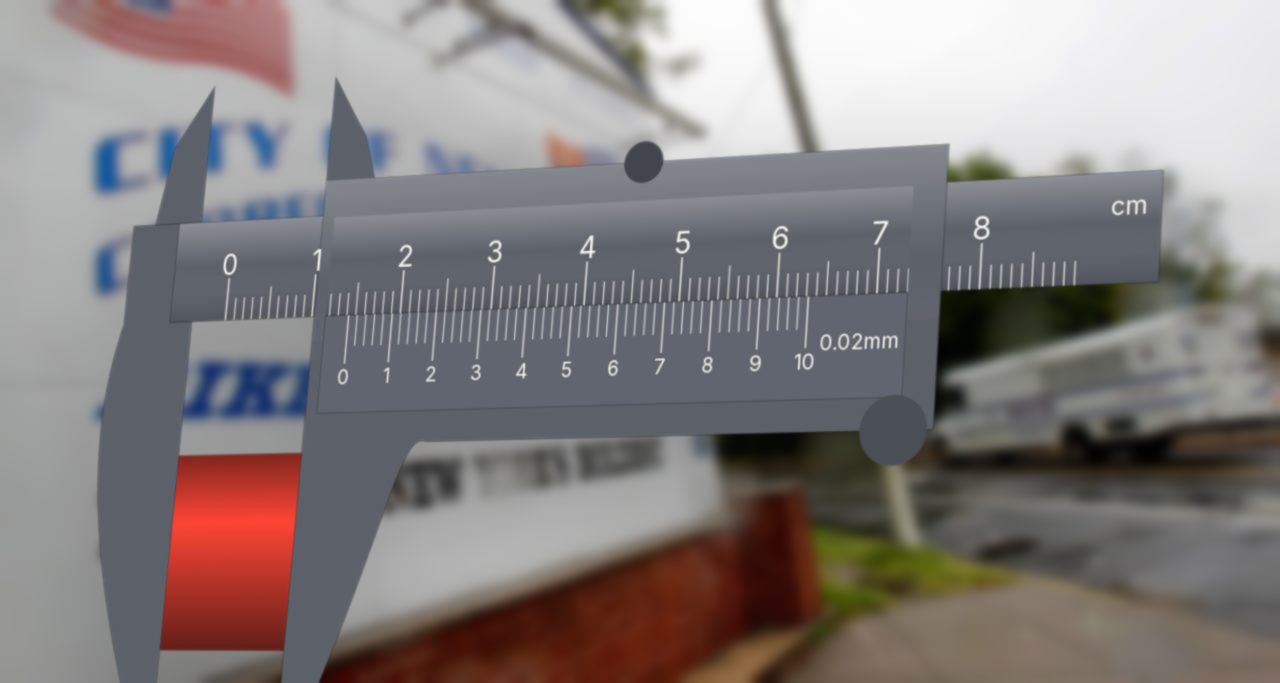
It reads mm 14.2
